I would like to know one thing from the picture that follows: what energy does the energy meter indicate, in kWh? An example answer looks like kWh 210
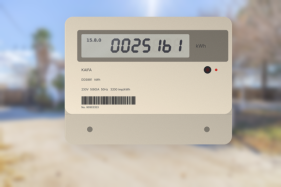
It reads kWh 25161
